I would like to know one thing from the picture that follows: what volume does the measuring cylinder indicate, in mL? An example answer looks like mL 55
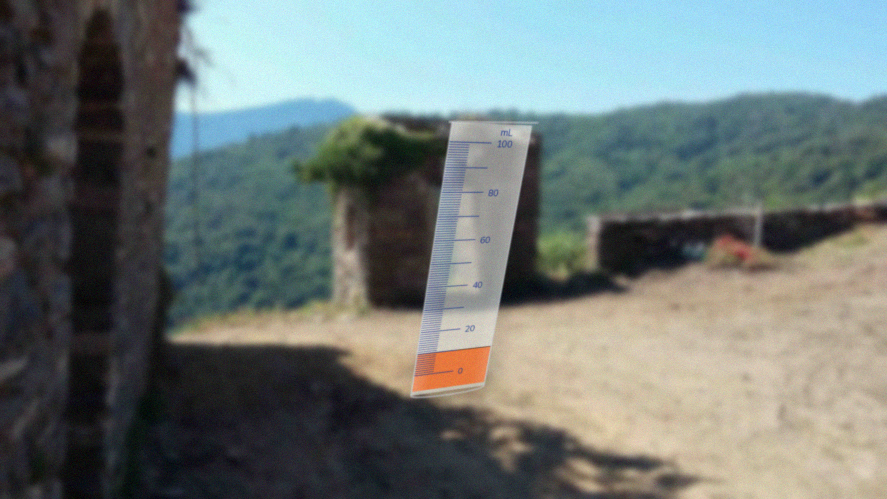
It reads mL 10
